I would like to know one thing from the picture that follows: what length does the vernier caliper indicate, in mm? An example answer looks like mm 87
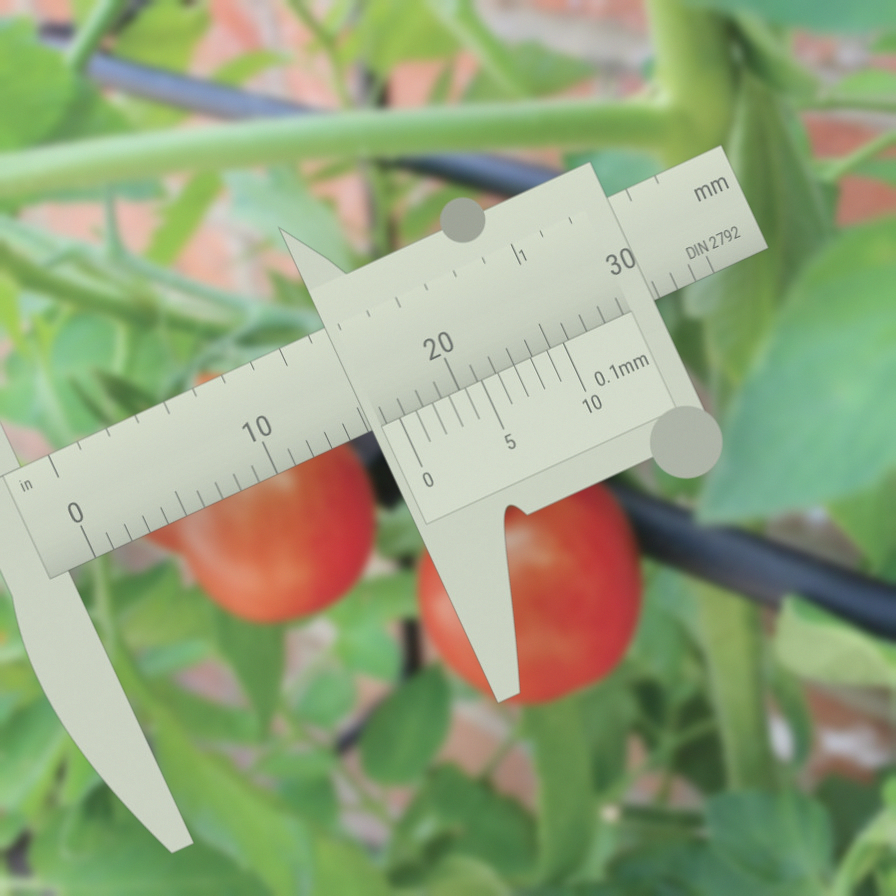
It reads mm 16.7
